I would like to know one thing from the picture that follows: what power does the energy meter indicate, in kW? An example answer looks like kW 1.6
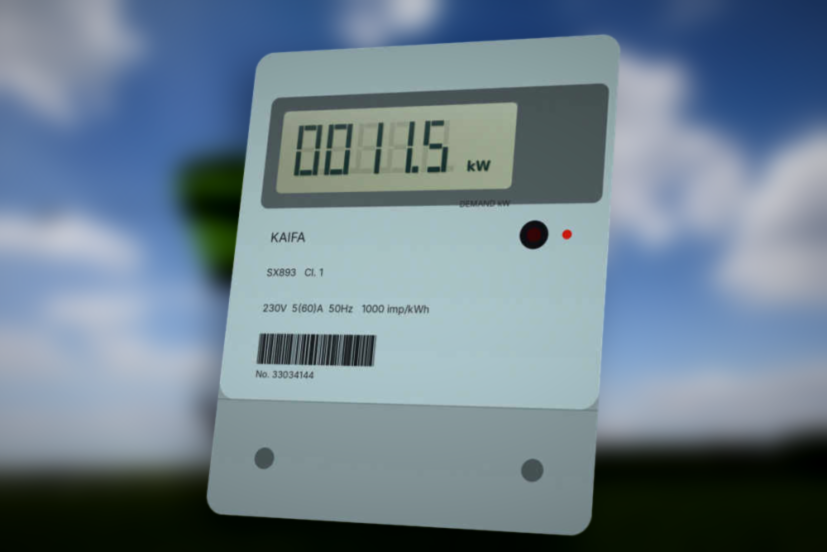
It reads kW 11.5
